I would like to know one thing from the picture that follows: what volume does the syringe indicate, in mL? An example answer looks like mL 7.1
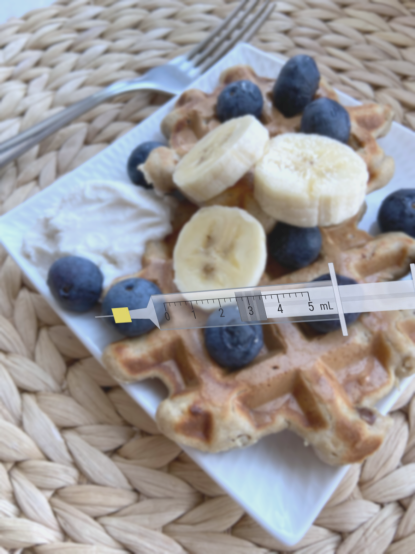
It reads mL 2.6
